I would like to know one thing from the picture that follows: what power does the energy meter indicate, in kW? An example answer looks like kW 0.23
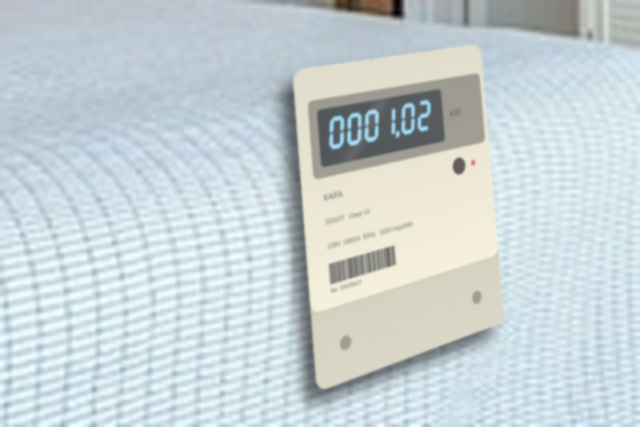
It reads kW 1.02
